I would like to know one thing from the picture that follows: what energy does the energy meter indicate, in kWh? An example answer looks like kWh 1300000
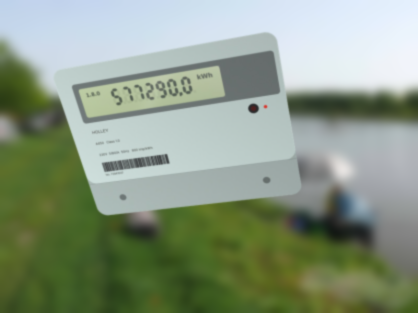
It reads kWh 577290.0
